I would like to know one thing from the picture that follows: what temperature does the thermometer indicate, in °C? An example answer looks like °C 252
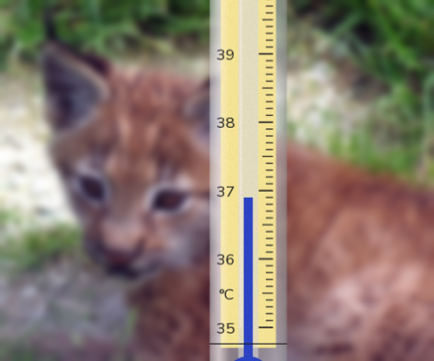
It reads °C 36.9
